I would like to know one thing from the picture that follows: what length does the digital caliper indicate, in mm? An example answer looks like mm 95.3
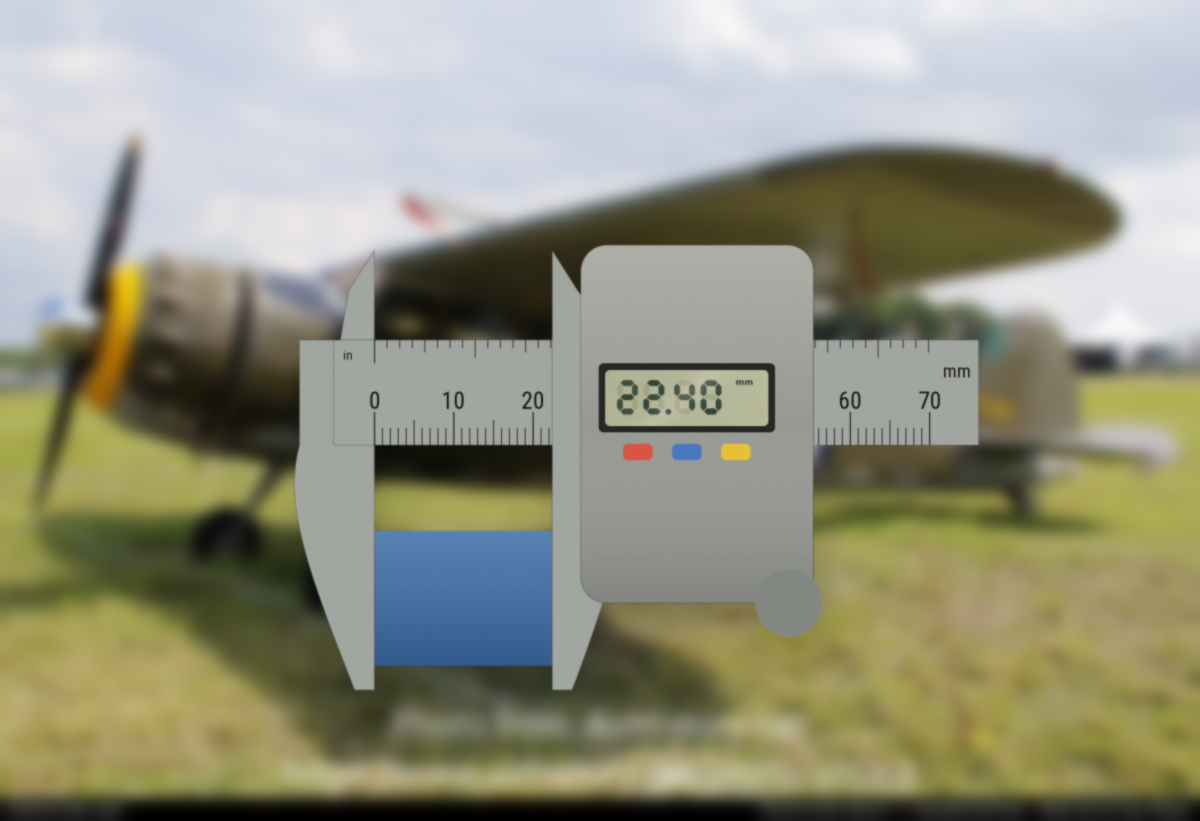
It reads mm 22.40
